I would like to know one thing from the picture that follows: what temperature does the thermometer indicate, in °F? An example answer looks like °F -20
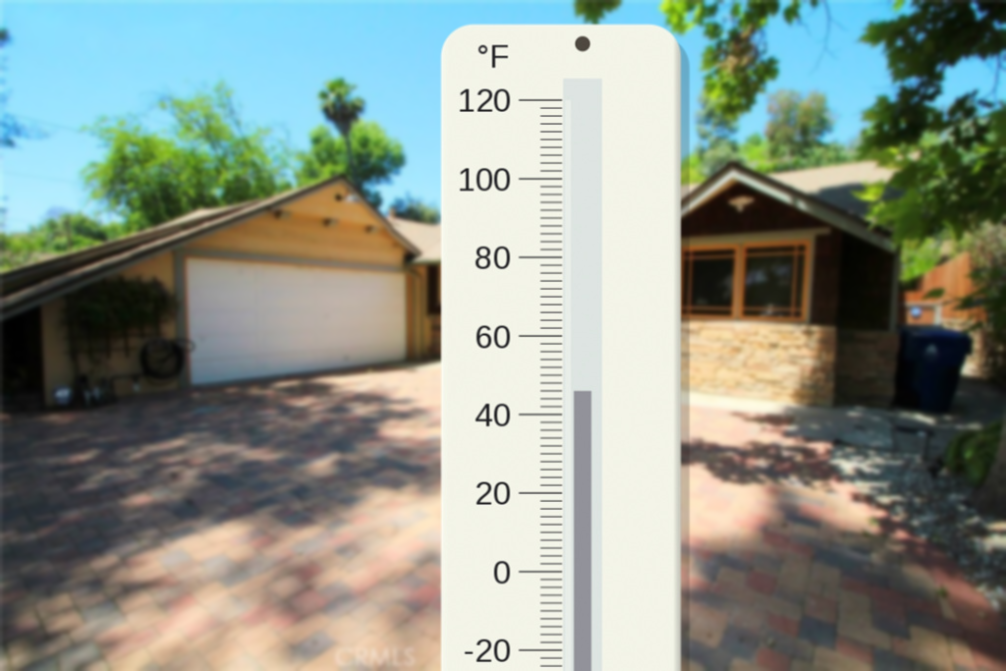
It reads °F 46
